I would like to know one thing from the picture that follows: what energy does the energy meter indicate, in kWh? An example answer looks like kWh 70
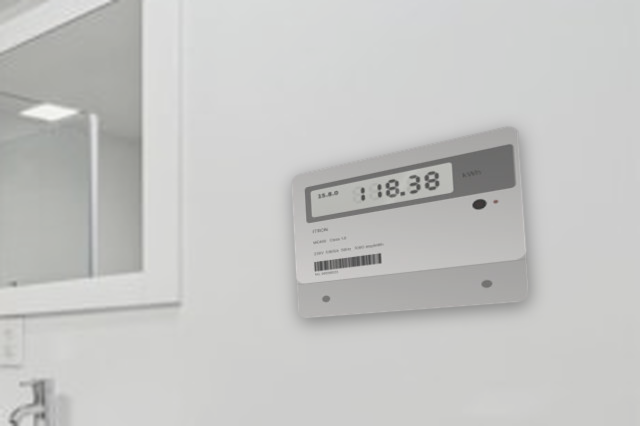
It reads kWh 118.38
